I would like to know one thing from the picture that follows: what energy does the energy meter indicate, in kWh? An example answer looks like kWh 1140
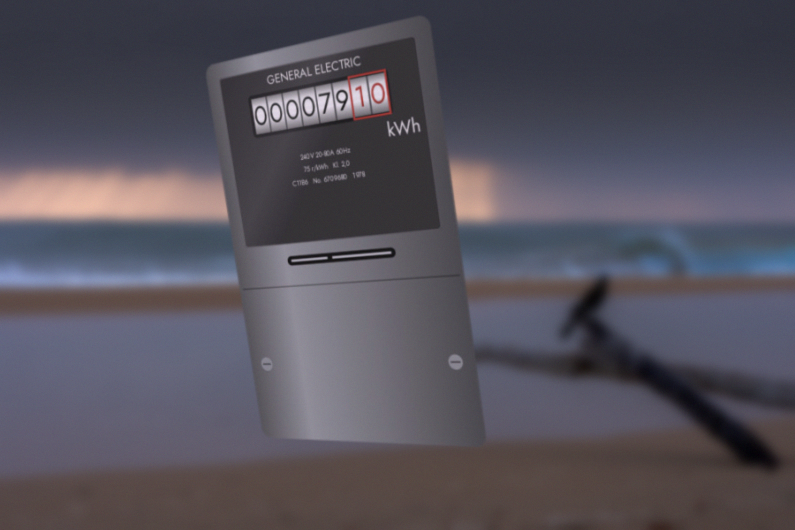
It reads kWh 79.10
